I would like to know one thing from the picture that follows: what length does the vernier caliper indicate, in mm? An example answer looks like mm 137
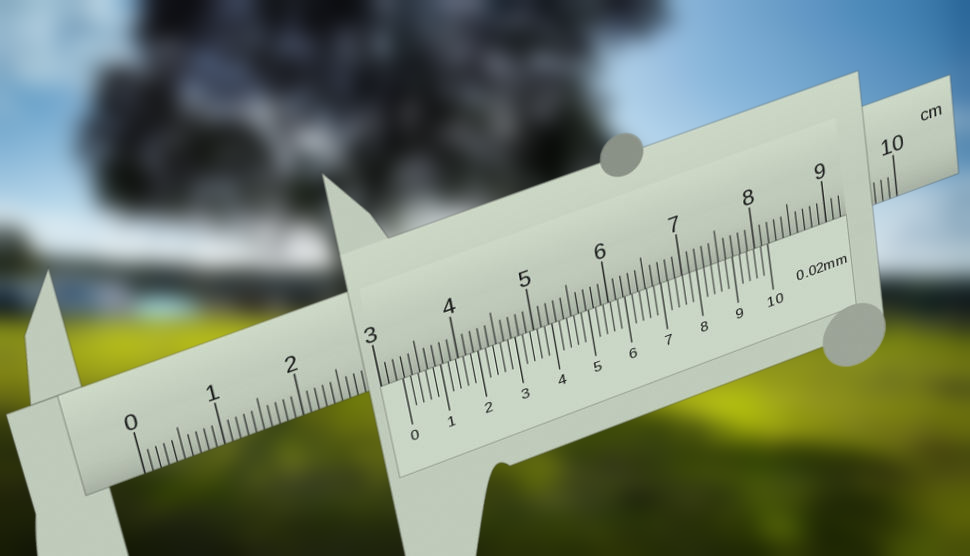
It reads mm 32.8
